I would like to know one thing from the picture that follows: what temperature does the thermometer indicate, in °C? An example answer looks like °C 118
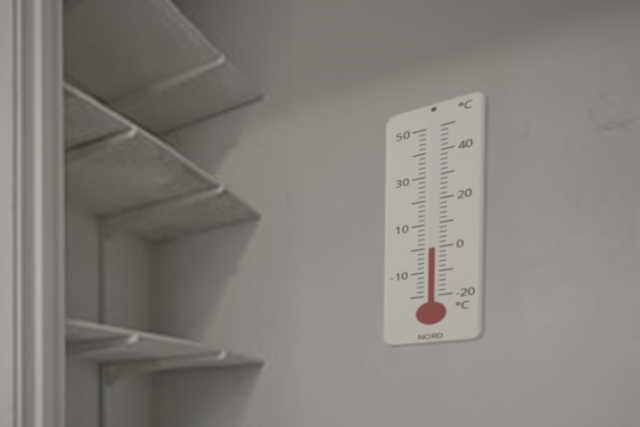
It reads °C 0
